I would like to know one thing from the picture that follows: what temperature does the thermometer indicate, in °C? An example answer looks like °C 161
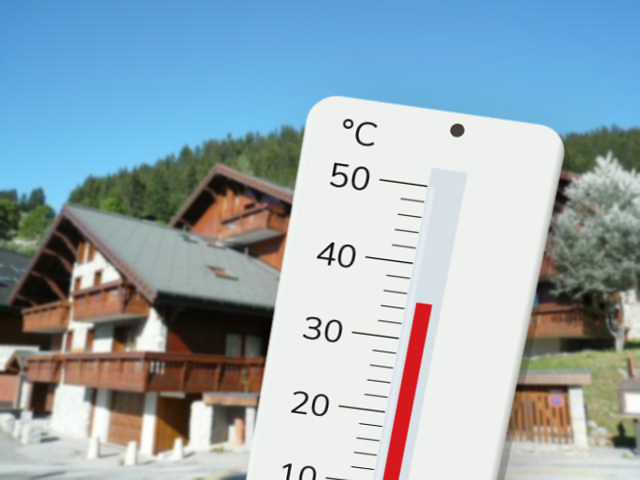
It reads °C 35
